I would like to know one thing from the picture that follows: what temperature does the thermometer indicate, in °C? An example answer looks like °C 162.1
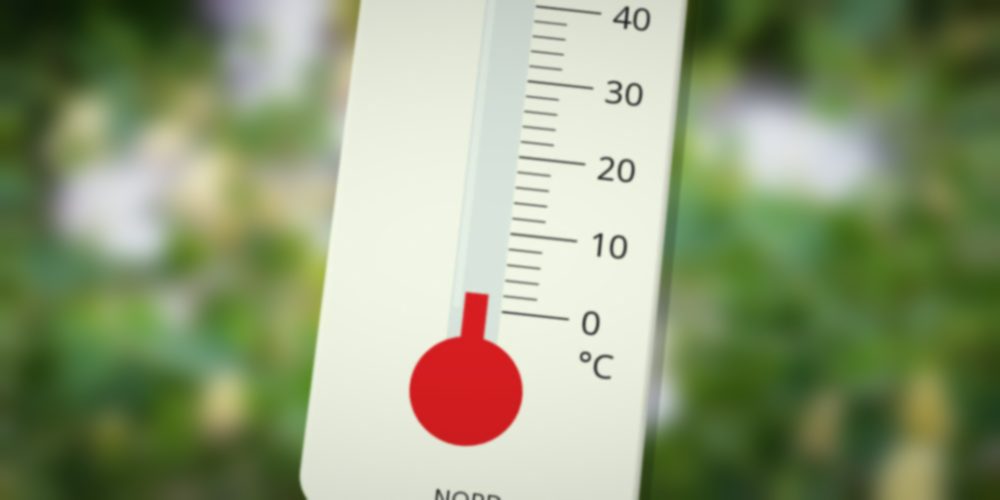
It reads °C 2
